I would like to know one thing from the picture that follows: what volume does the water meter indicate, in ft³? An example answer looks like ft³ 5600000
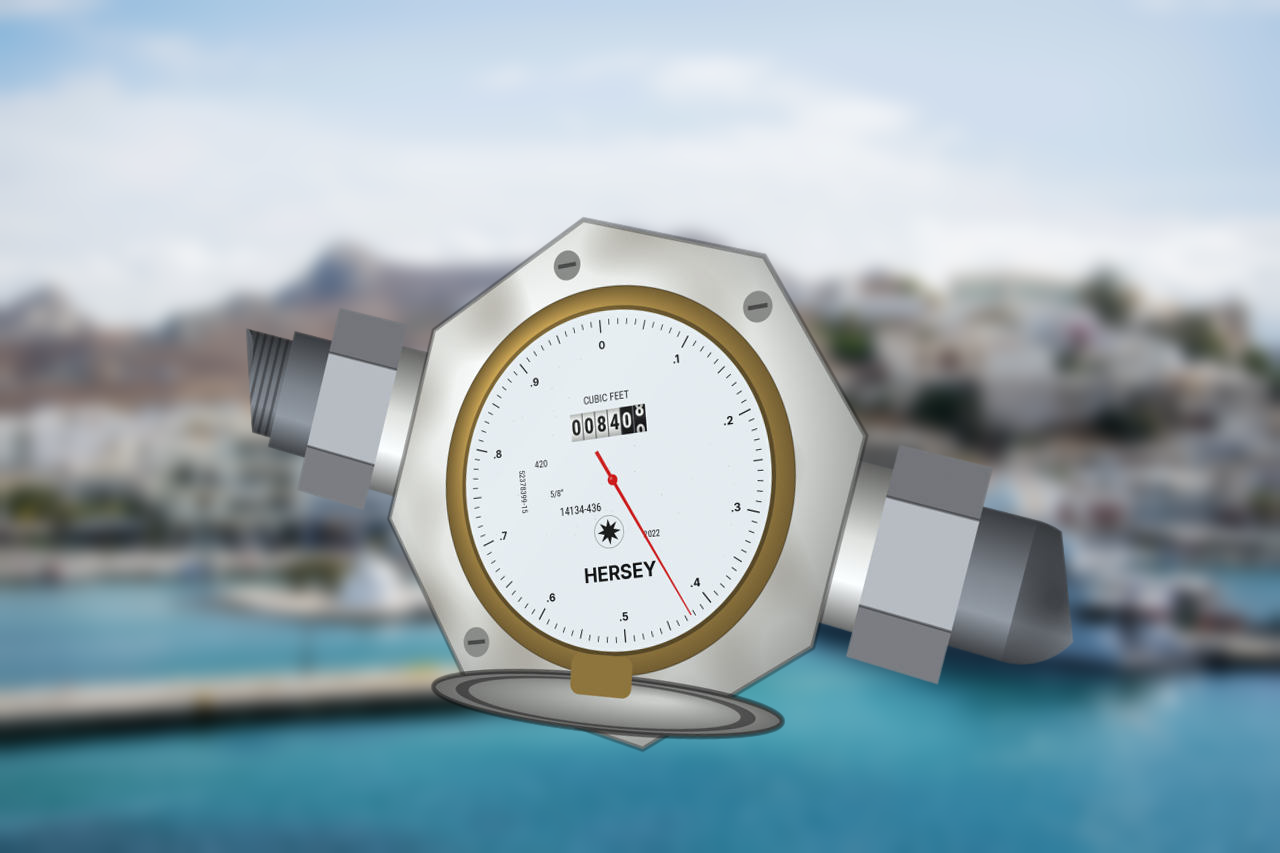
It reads ft³ 8408.42
